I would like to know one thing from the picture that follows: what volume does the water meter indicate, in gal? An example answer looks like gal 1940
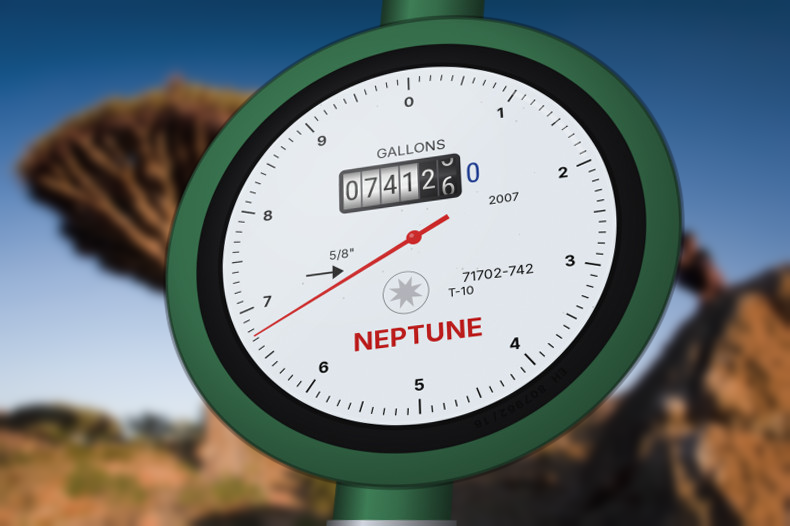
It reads gal 741256.7
